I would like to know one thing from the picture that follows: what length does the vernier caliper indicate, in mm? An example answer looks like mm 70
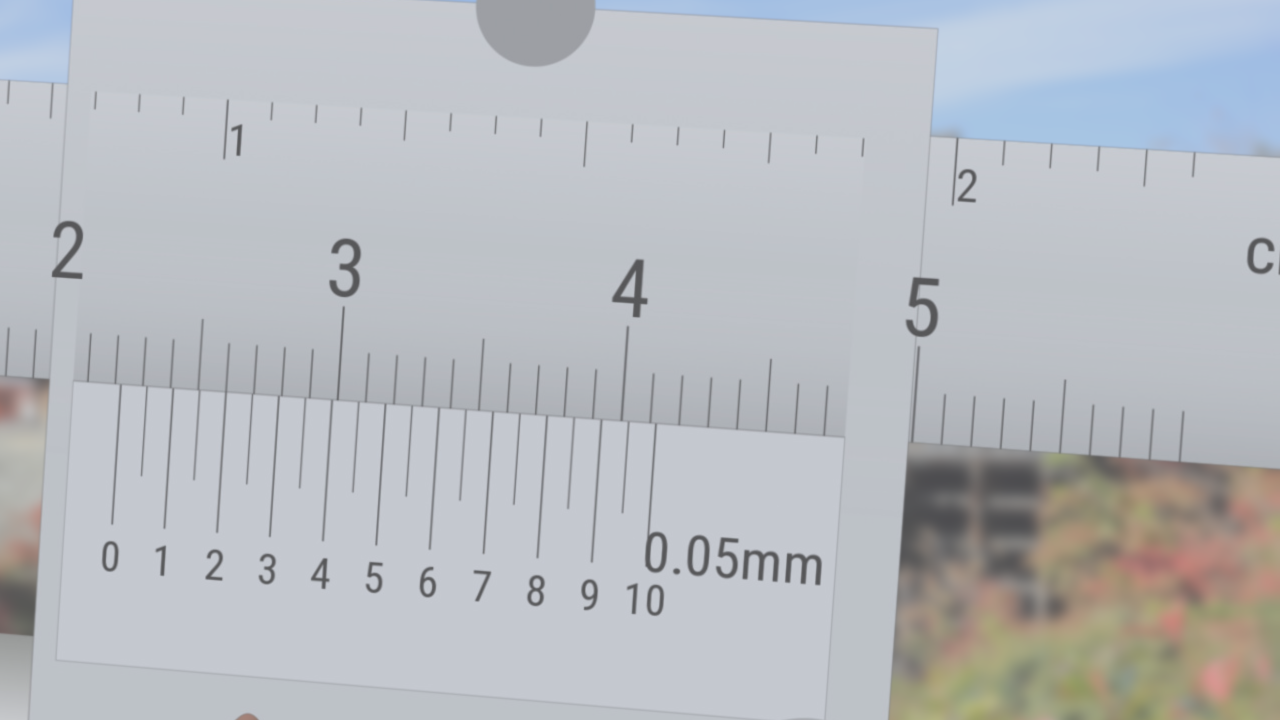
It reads mm 22.20
